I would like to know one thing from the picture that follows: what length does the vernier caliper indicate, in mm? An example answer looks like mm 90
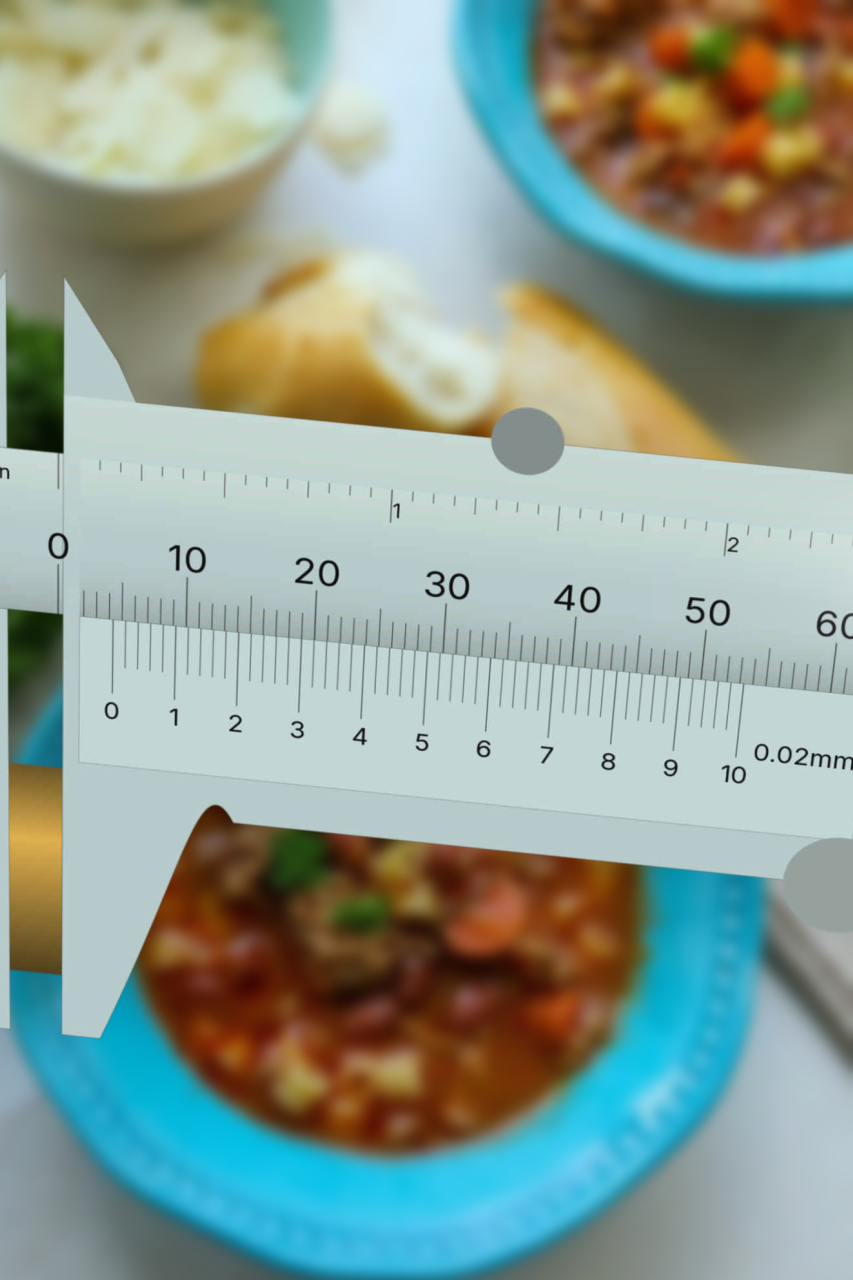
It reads mm 4.3
